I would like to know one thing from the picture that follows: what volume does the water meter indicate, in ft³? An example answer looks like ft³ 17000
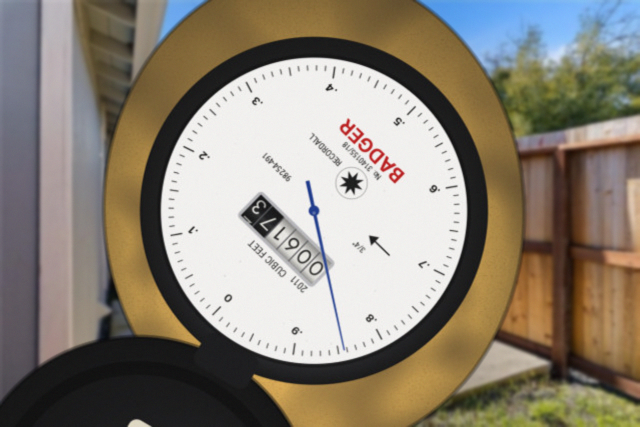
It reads ft³ 6172.84
